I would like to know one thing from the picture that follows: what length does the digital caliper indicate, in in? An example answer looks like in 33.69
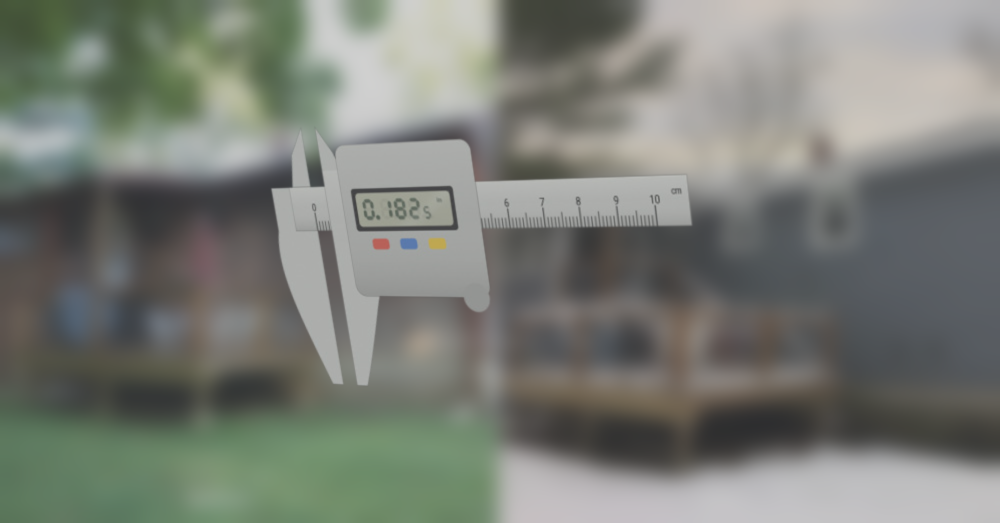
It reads in 0.1825
